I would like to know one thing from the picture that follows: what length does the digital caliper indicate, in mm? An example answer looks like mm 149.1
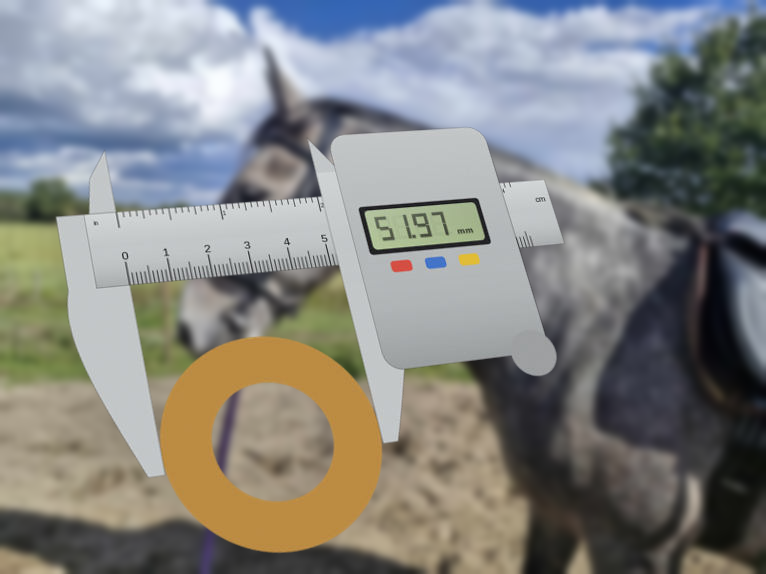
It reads mm 51.97
